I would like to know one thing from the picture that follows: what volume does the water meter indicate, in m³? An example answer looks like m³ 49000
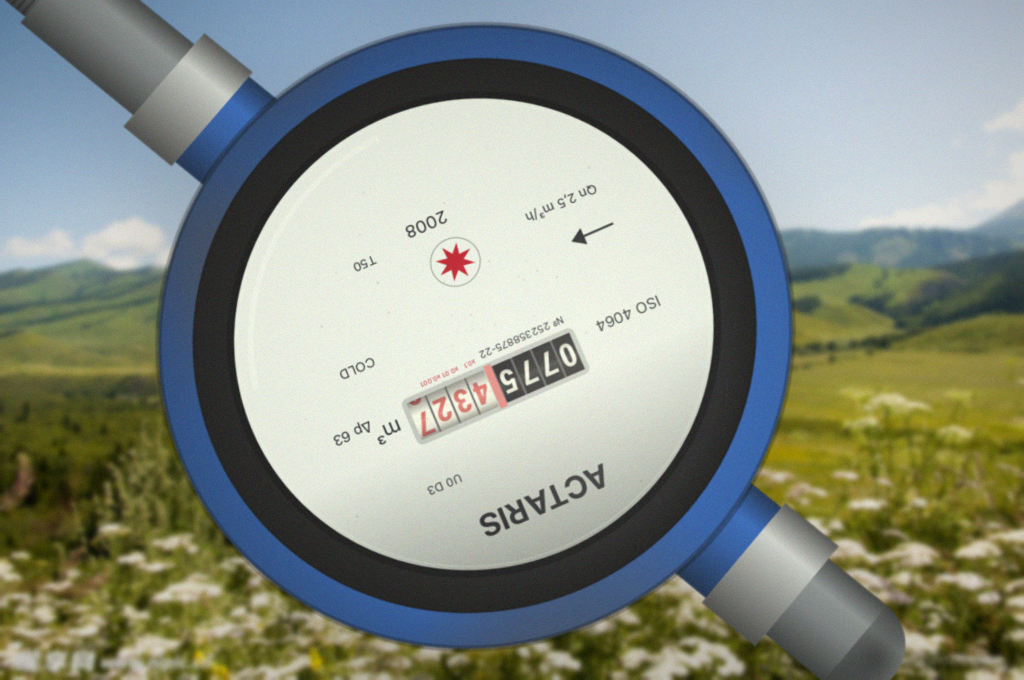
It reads m³ 775.4327
